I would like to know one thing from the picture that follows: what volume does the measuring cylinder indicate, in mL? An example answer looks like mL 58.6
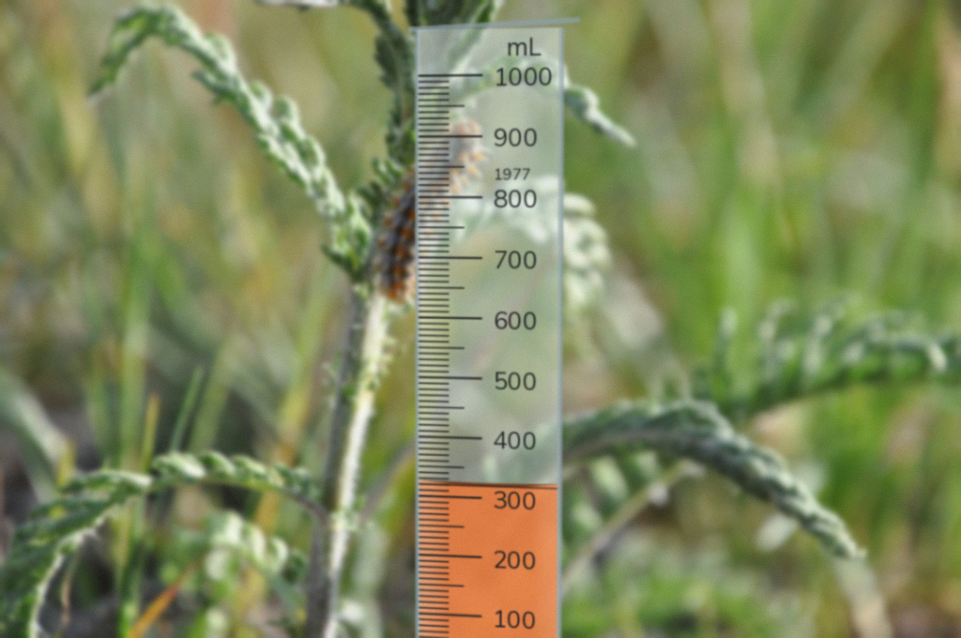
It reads mL 320
